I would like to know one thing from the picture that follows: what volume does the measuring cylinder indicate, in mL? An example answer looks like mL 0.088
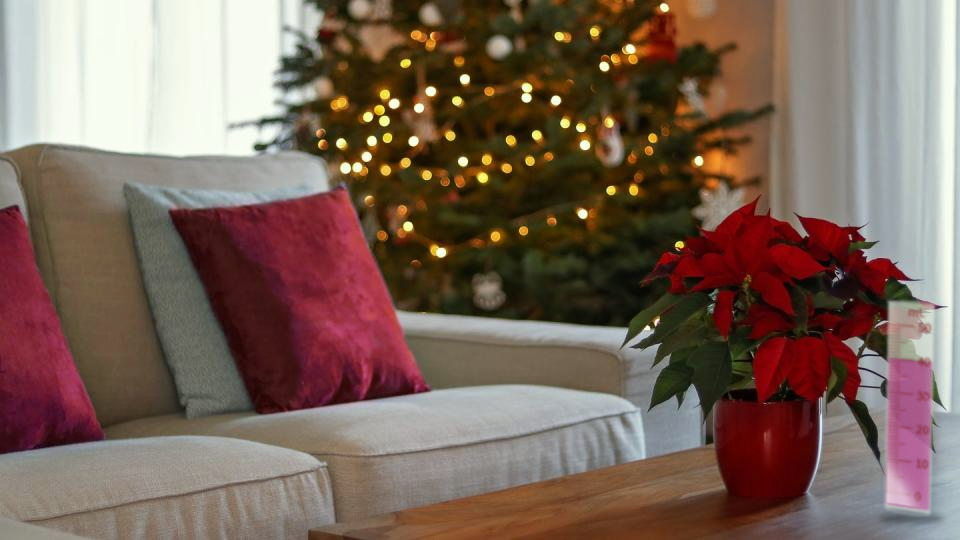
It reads mL 40
